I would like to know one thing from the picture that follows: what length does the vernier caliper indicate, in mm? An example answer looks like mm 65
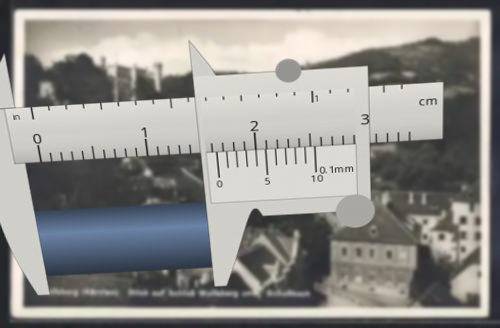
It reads mm 16.4
